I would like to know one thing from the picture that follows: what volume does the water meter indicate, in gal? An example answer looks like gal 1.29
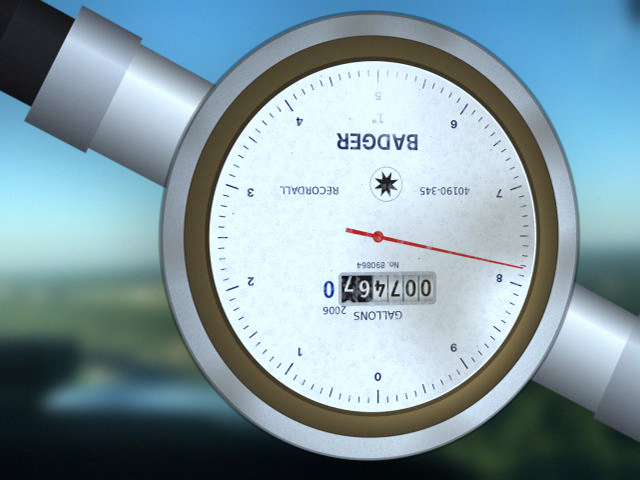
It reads gal 74667.8
